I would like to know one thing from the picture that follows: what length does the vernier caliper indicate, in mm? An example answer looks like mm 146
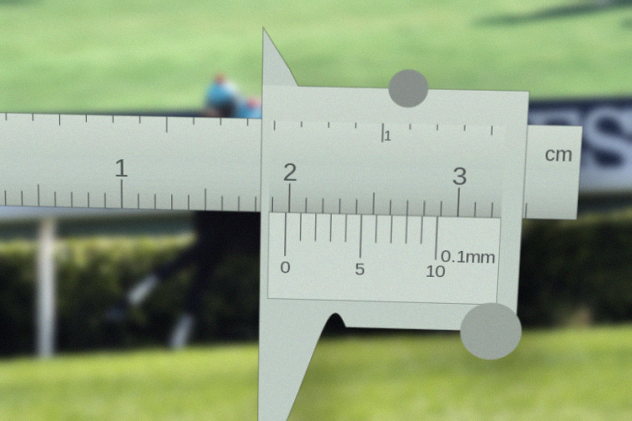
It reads mm 19.8
